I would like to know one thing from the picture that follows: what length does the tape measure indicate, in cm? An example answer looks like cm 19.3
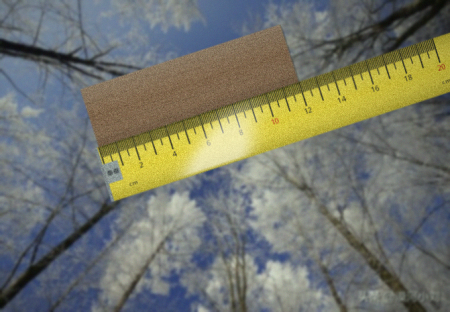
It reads cm 12
